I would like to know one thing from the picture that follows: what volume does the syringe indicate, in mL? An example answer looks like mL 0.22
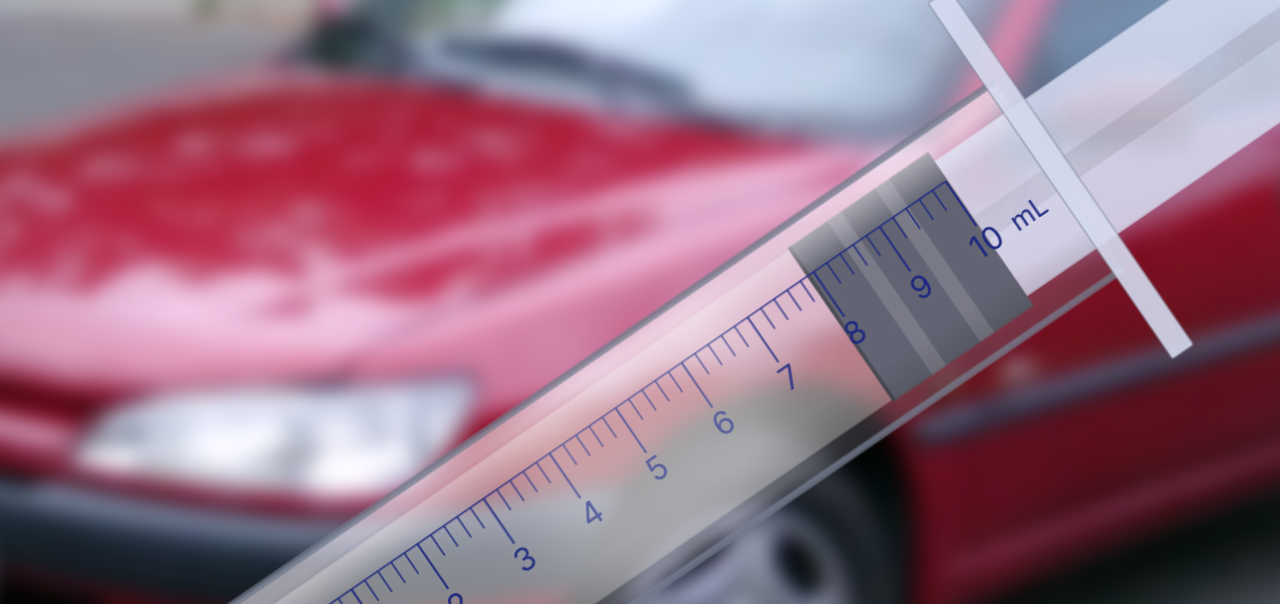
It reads mL 7.9
